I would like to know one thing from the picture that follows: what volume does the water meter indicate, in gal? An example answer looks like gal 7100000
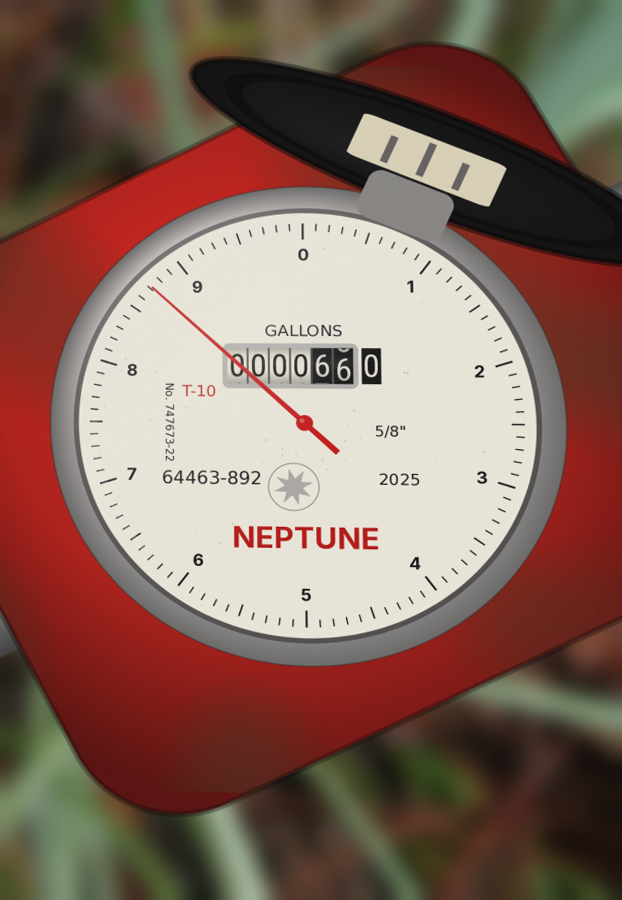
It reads gal 658.7
